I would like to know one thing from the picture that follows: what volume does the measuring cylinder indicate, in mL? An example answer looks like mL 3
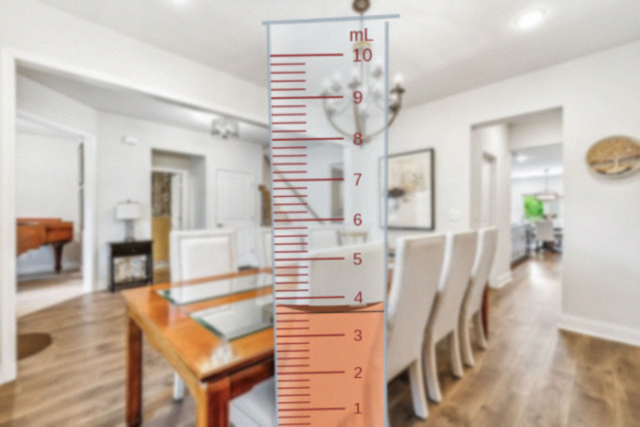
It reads mL 3.6
